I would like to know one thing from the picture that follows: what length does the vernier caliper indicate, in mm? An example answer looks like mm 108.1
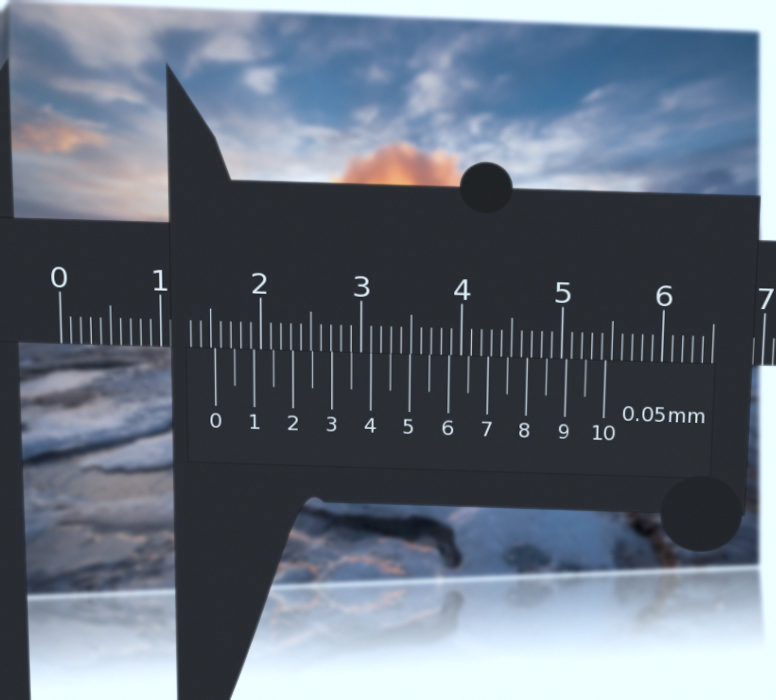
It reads mm 15.4
